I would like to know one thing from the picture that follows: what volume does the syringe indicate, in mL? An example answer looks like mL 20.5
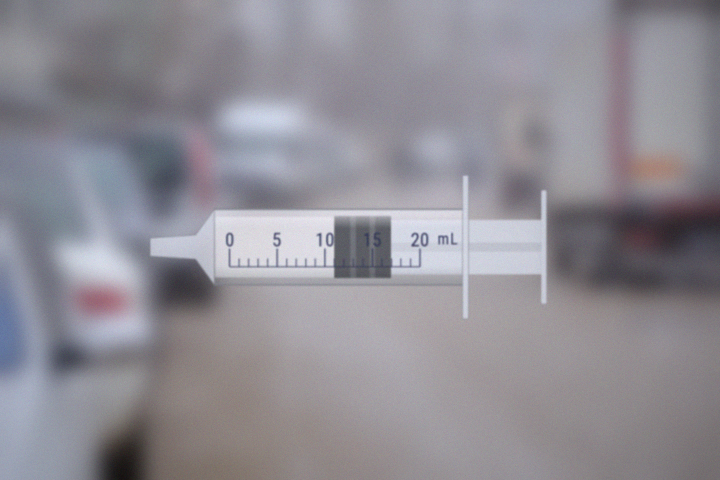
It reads mL 11
